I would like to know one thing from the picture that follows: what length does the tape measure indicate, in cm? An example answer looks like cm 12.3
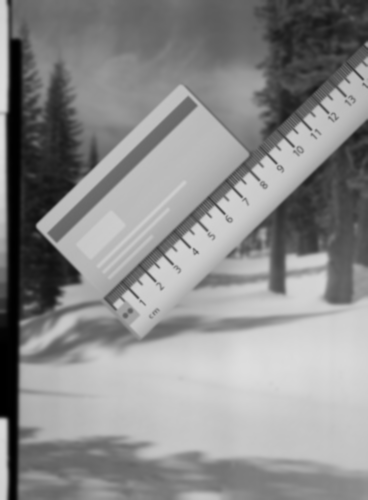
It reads cm 8.5
